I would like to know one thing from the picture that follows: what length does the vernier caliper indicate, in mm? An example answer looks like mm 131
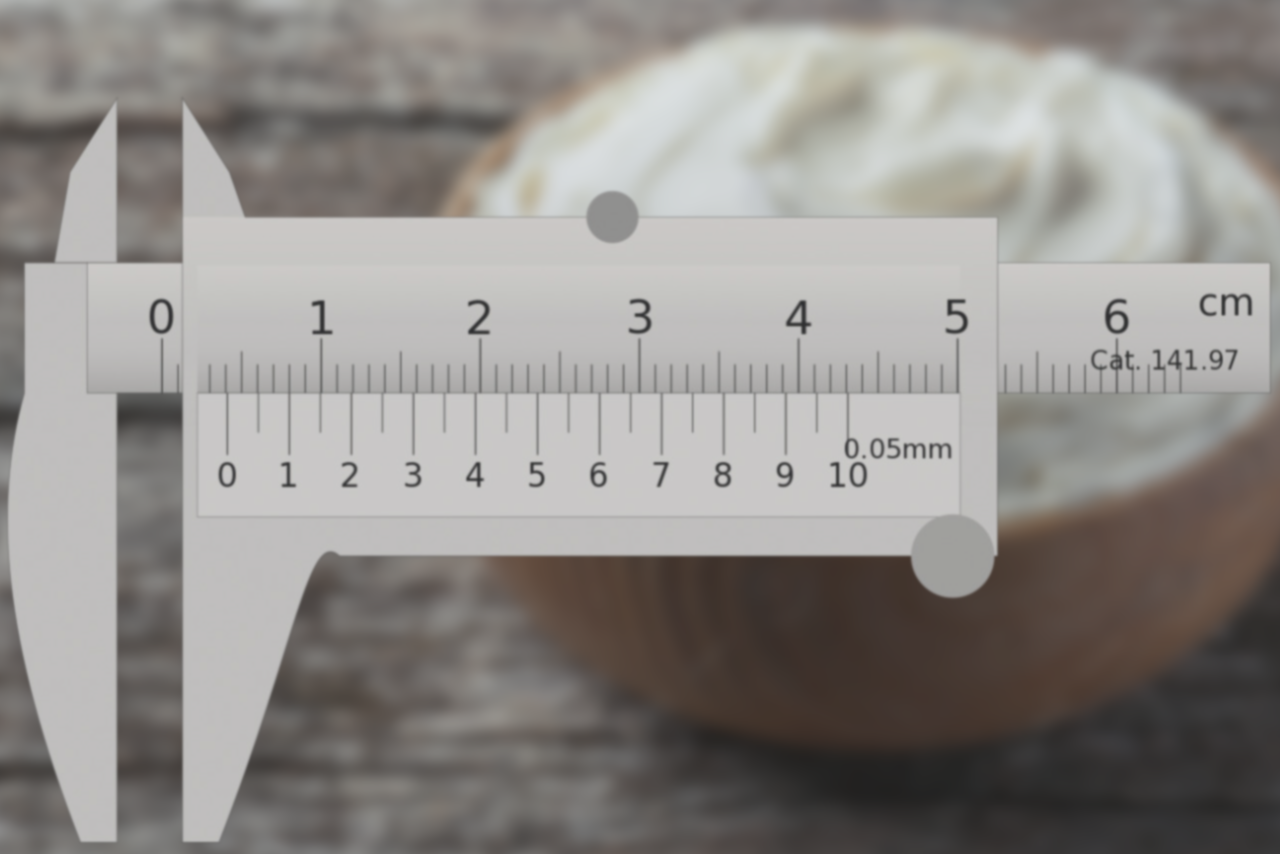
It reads mm 4.1
